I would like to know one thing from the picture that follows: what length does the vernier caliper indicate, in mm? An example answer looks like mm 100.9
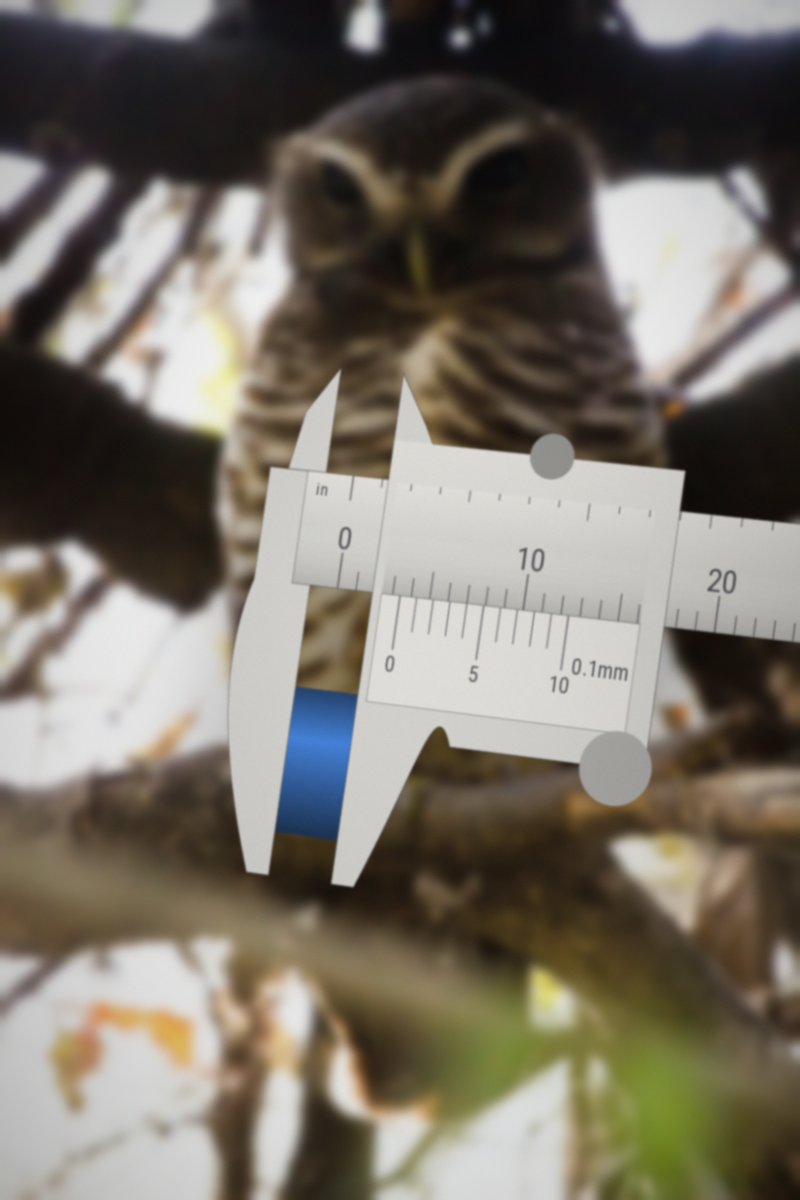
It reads mm 3.4
